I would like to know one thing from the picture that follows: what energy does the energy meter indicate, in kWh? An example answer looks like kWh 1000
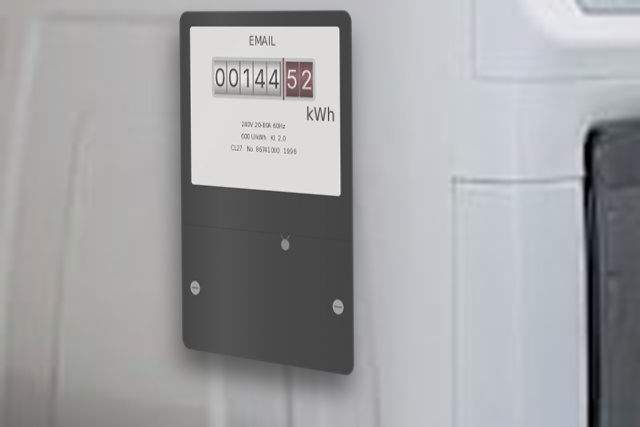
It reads kWh 144.52
